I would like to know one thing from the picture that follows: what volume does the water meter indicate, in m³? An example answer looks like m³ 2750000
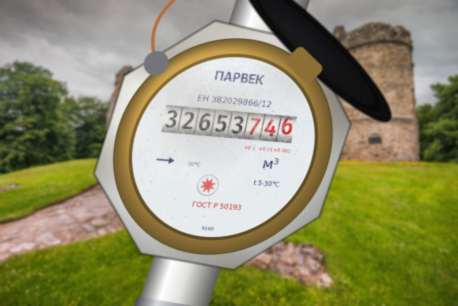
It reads m³ 32653.746
